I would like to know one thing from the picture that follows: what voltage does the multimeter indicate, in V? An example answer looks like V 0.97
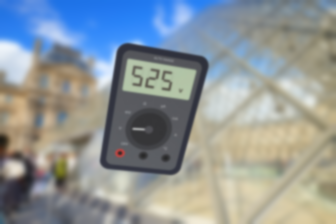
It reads V 525
